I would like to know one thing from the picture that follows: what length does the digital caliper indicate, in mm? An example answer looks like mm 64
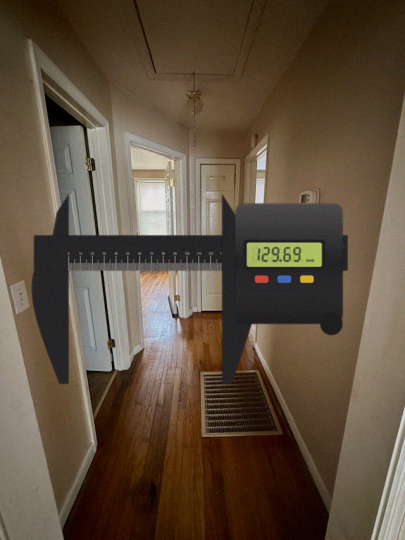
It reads mm 129.69
